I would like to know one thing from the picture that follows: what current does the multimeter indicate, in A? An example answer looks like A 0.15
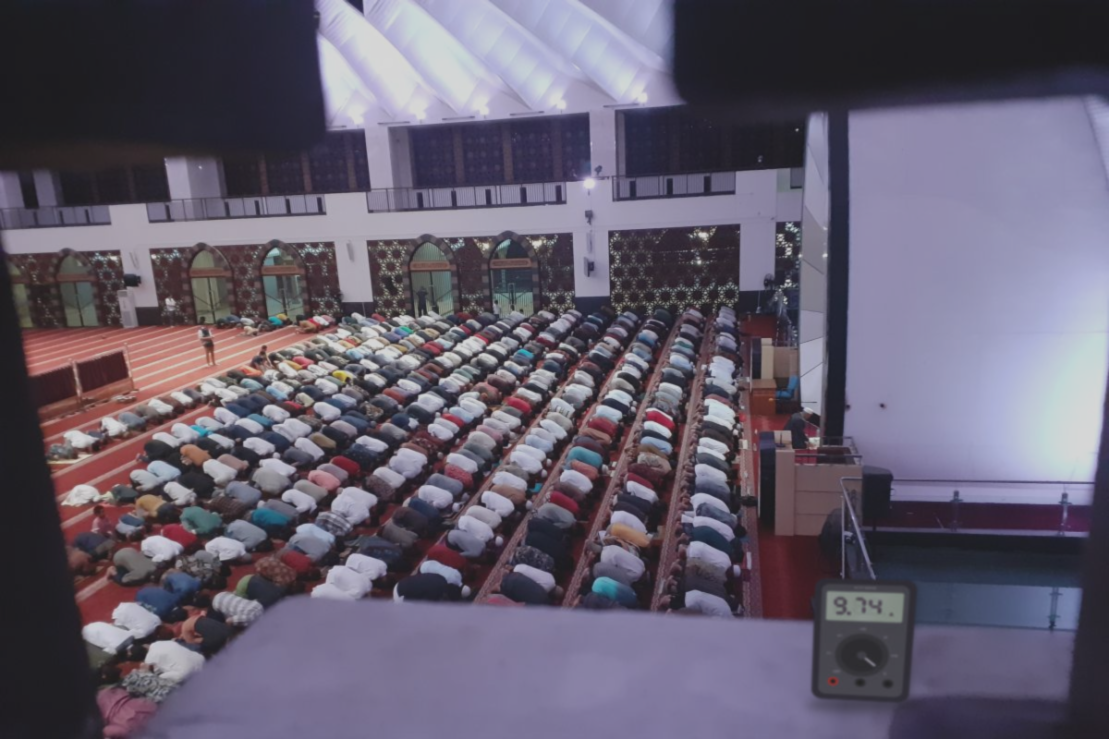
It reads A 9.74
